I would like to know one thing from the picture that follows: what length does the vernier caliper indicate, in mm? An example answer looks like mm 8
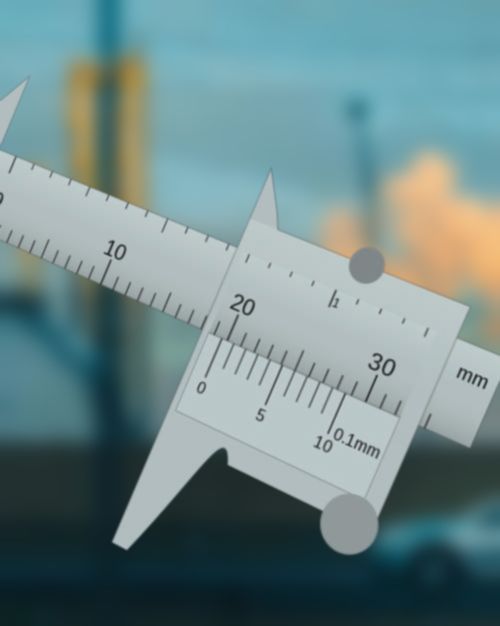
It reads mm 19.6
